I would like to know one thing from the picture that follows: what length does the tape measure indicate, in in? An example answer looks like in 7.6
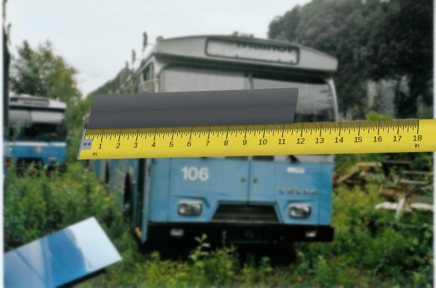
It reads in 11.5
